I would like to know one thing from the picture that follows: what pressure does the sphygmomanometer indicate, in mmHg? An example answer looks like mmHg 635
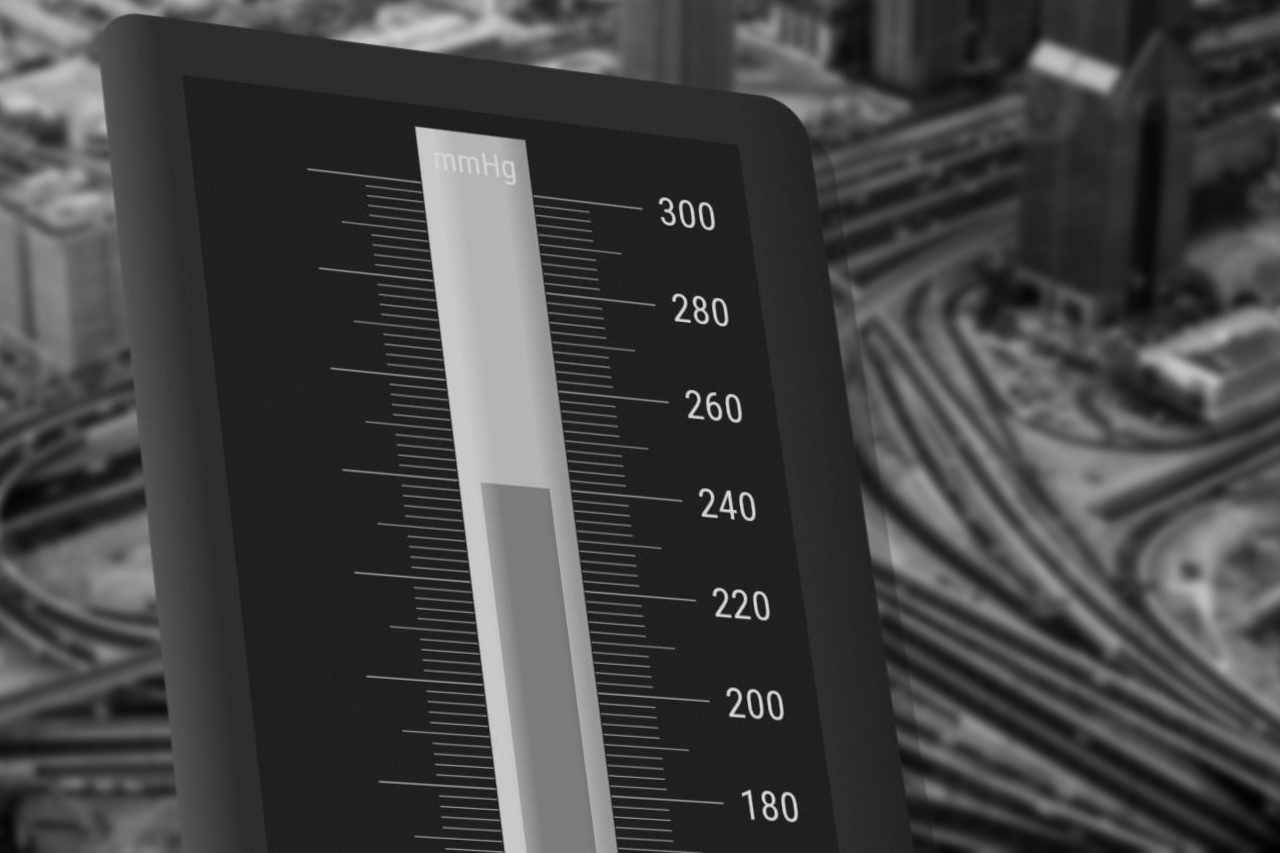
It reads mmHg 240
